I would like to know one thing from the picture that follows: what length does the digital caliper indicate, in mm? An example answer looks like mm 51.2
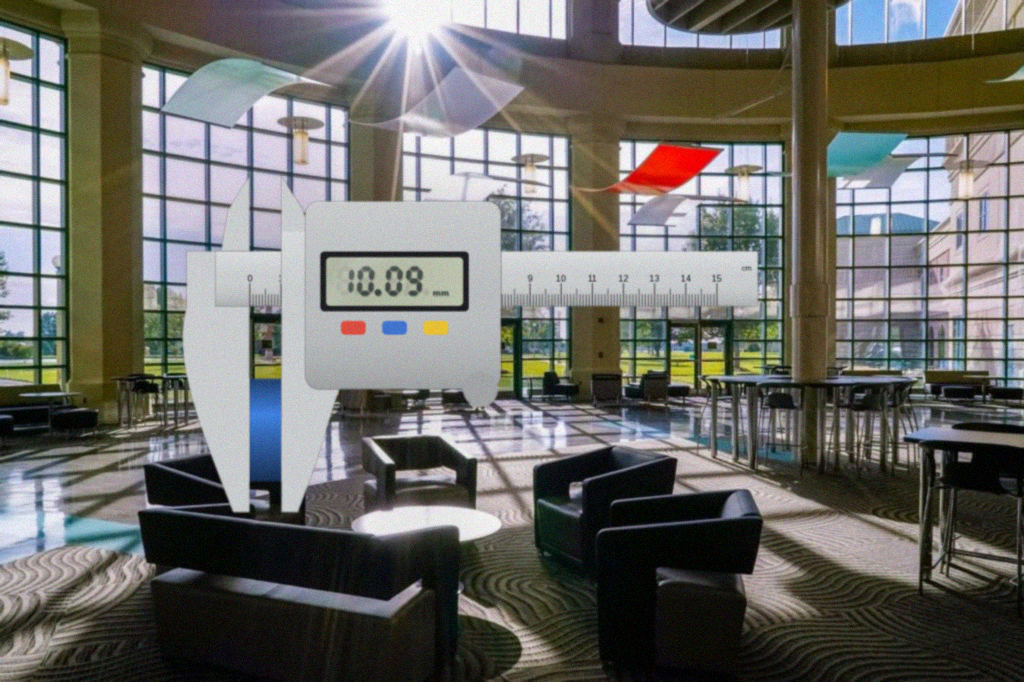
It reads mm 10.09
